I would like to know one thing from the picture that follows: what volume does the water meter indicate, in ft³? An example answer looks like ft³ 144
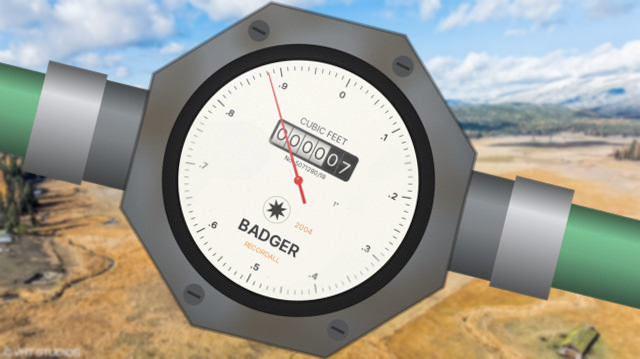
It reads ft³ 6.88
